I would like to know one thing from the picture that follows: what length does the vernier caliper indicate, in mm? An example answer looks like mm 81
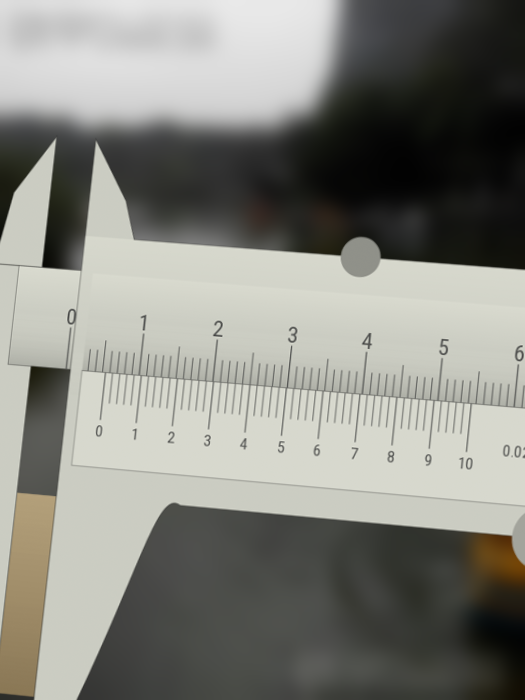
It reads mm 5.4
